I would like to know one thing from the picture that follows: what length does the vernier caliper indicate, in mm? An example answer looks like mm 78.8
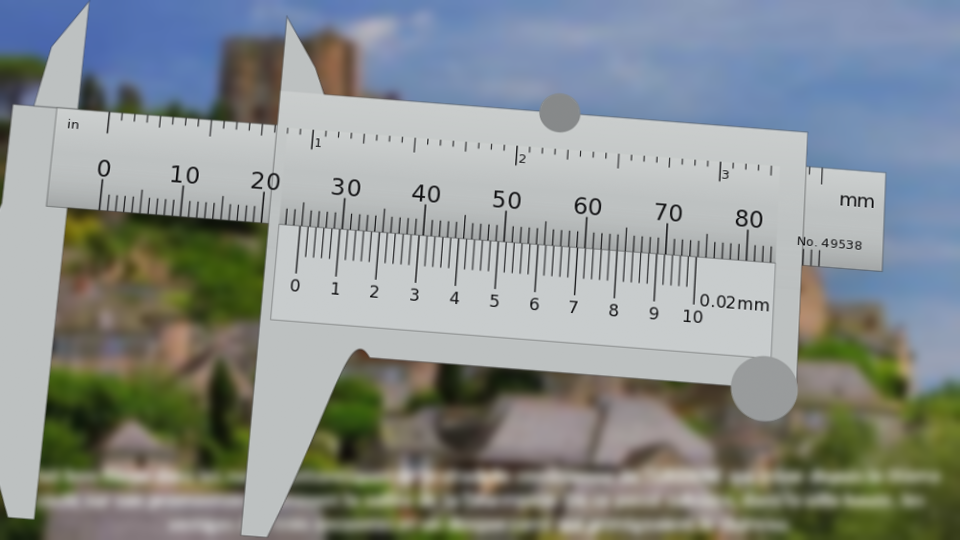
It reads mm 24.8
